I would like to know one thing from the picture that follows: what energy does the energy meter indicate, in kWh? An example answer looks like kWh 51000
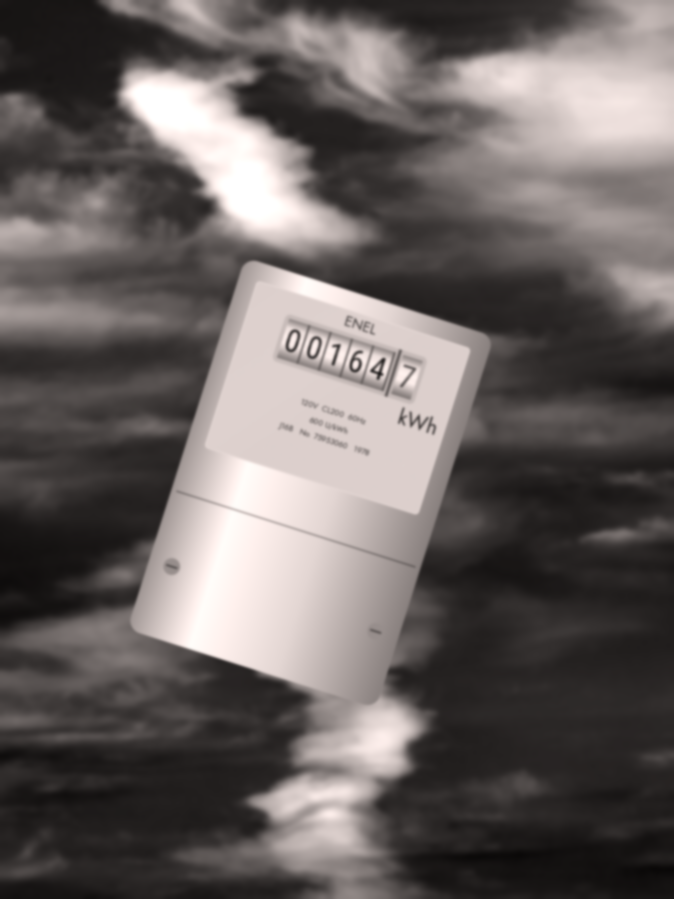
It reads kWh 164.7
